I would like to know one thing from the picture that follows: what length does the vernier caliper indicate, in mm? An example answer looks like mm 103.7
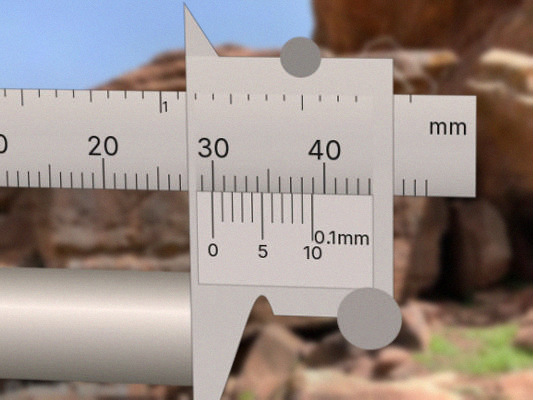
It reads mm 29.9
